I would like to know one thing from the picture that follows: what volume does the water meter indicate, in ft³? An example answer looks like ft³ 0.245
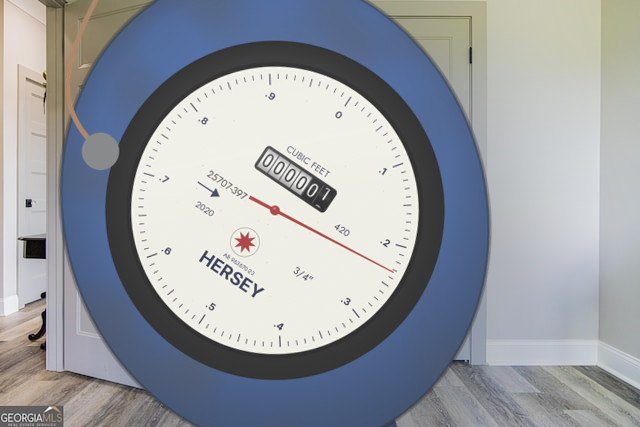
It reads ft³ 1.23
